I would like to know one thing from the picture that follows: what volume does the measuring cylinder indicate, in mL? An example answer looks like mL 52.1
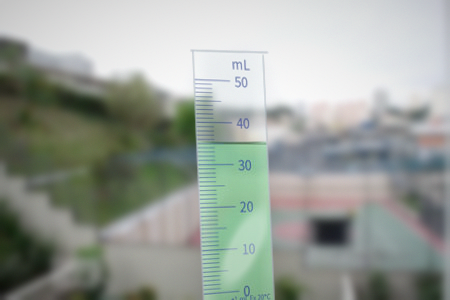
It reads mL 35
